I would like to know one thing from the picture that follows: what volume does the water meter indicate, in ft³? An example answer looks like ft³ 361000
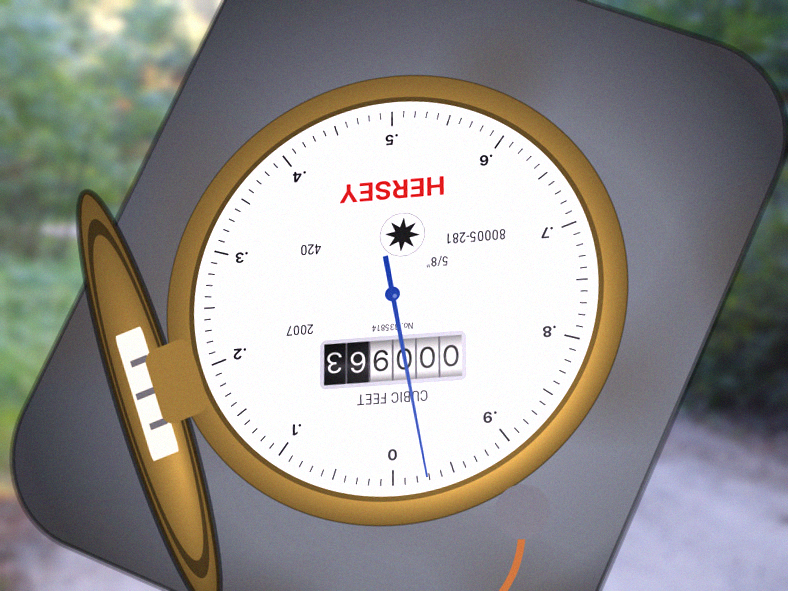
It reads ft³ 962.97
